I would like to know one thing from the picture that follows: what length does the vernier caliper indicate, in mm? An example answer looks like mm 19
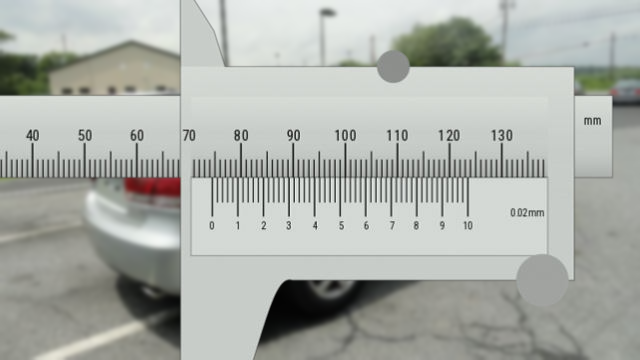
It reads mm 74.5
